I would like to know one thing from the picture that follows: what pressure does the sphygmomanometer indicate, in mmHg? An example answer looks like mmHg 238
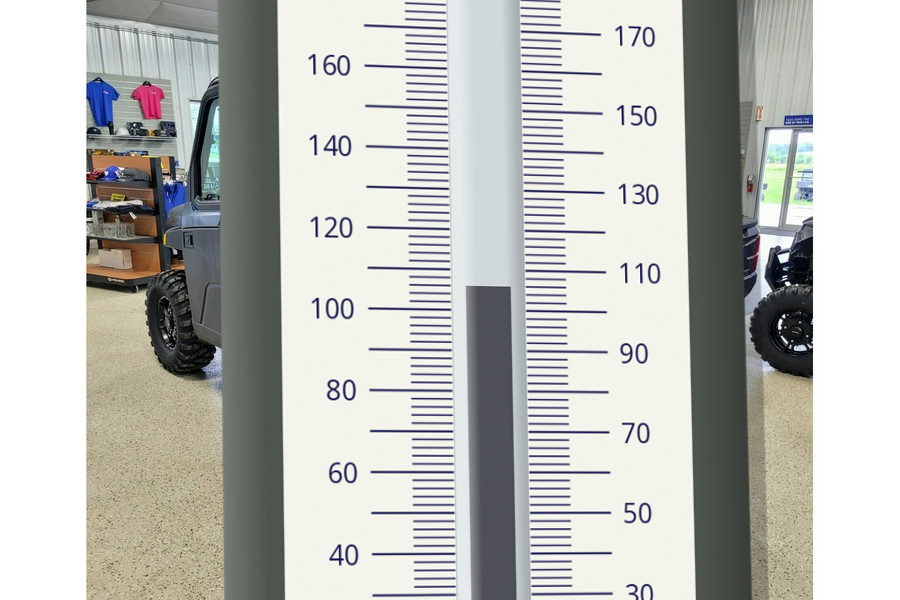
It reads mmHg 106
